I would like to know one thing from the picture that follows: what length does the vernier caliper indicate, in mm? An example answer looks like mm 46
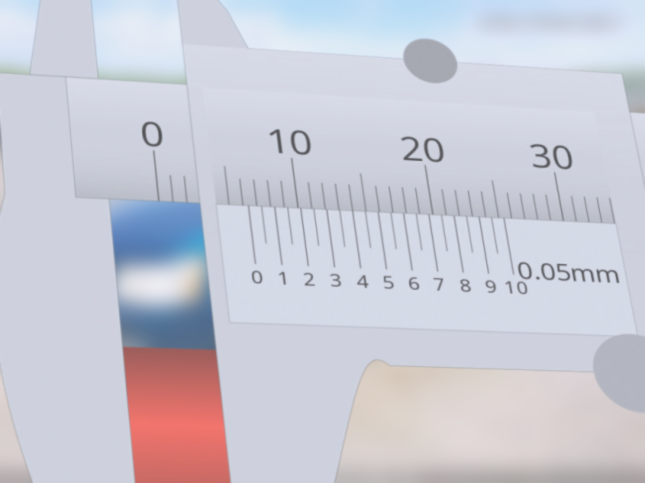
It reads mm 6.4
